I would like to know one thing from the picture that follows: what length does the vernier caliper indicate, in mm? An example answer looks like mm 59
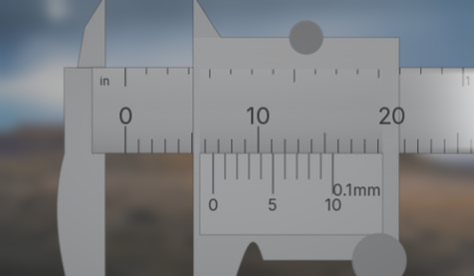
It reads mm 6.6
